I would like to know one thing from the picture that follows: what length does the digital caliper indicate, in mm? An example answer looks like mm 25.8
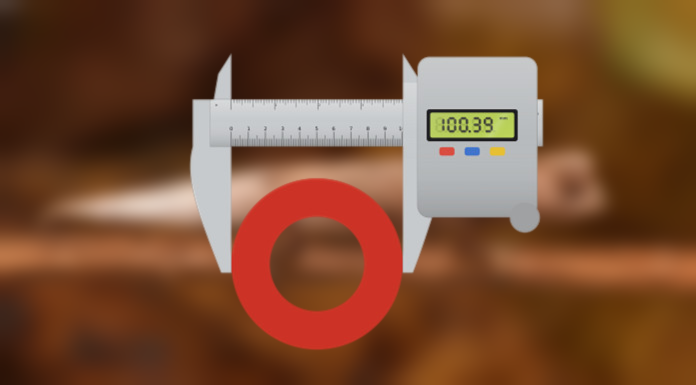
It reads mm 100.39
